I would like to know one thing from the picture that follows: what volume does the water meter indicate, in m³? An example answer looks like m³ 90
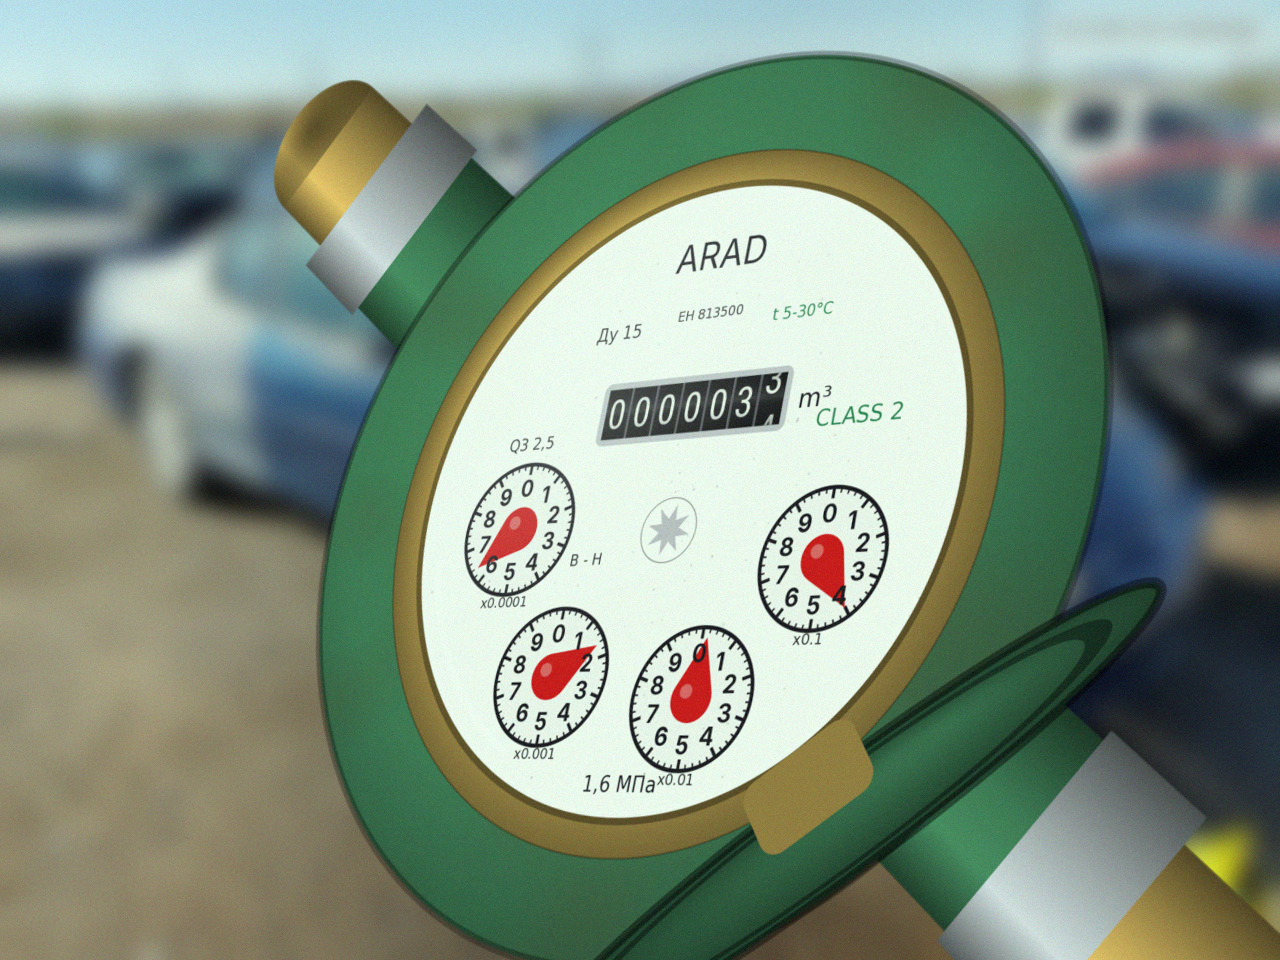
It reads m³ 33.4016
